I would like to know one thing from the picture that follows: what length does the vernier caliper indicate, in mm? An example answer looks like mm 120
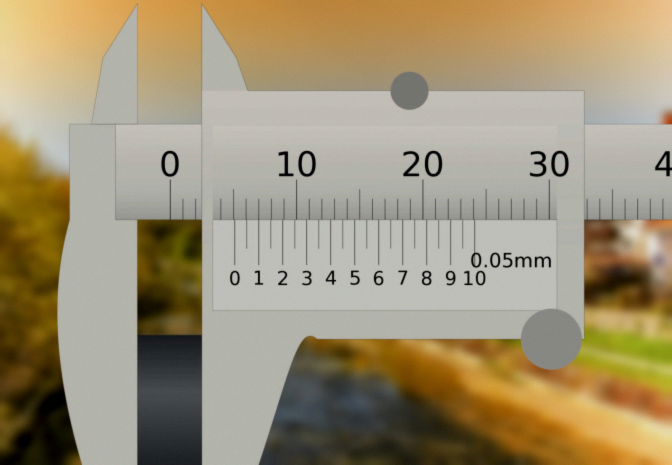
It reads mm 5.1
